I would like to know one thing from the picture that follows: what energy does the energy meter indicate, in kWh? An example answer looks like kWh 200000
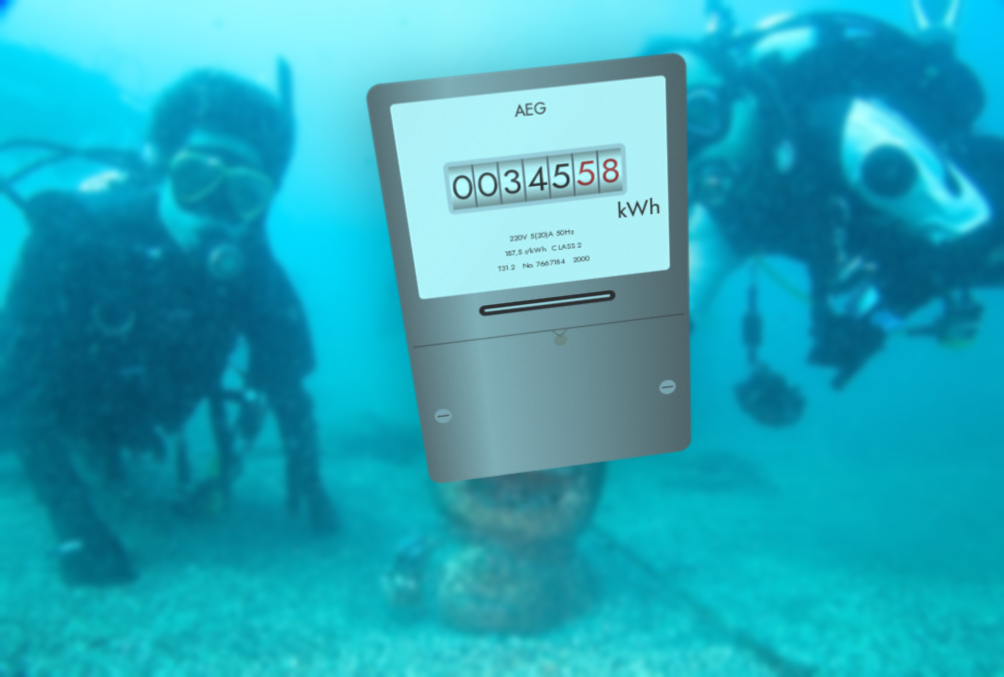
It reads kWh 345.58
